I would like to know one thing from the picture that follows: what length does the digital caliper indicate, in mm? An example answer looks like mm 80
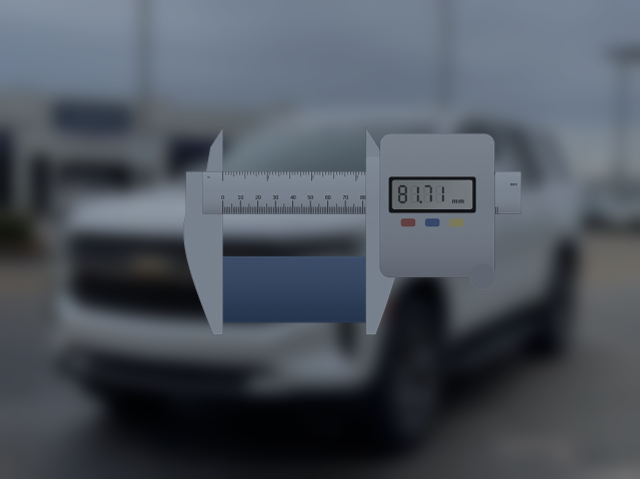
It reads mm 81.71
